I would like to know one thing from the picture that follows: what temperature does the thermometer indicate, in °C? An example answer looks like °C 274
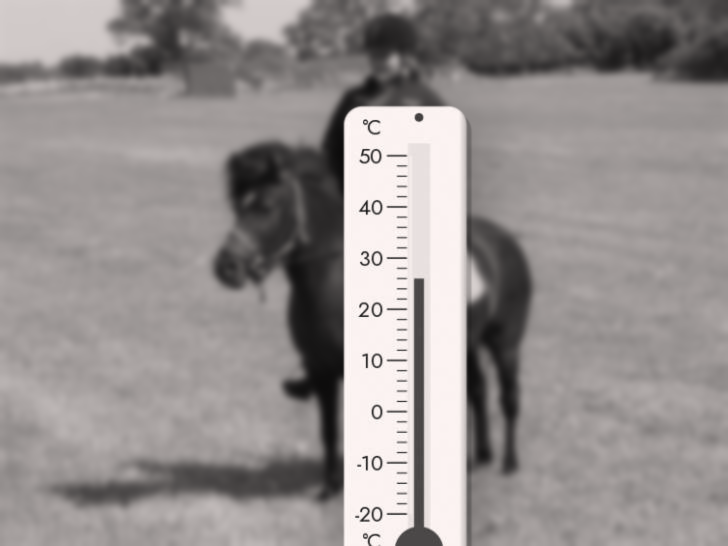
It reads °C 26
